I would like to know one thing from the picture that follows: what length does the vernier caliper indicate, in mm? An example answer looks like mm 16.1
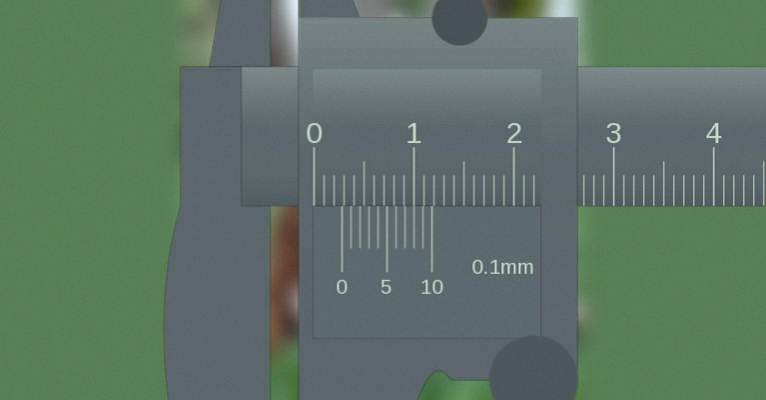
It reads mm 2.8
